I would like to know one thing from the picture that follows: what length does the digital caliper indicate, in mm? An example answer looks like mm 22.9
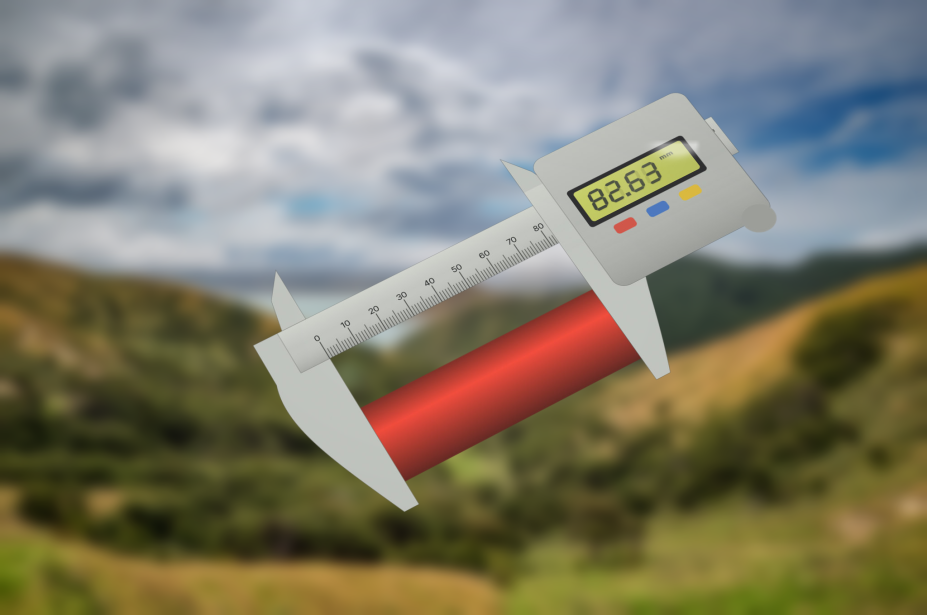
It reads mm 82.63
